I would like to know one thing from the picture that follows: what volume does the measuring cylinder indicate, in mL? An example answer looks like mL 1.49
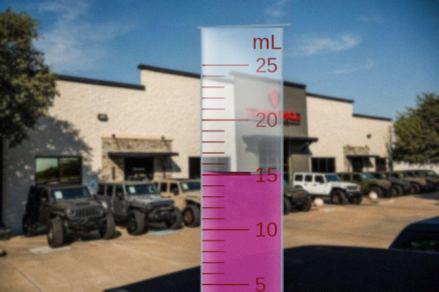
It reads mL 15
